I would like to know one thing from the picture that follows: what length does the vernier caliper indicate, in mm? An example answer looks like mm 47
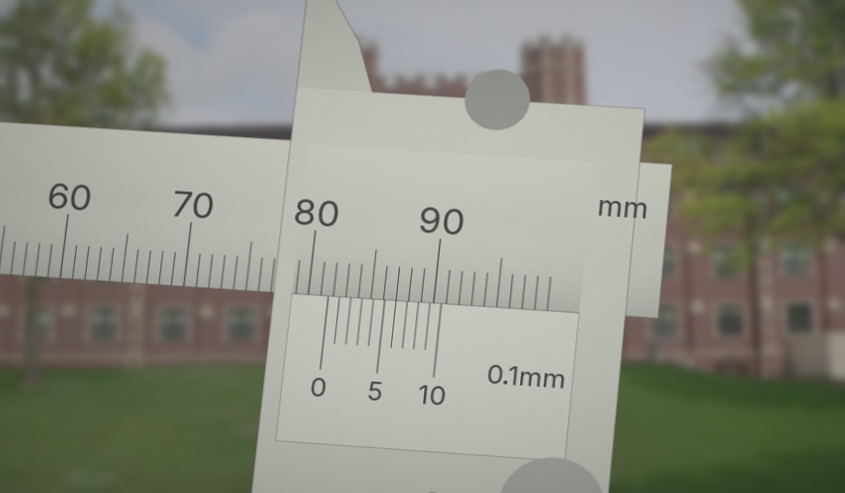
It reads mm 81.6
